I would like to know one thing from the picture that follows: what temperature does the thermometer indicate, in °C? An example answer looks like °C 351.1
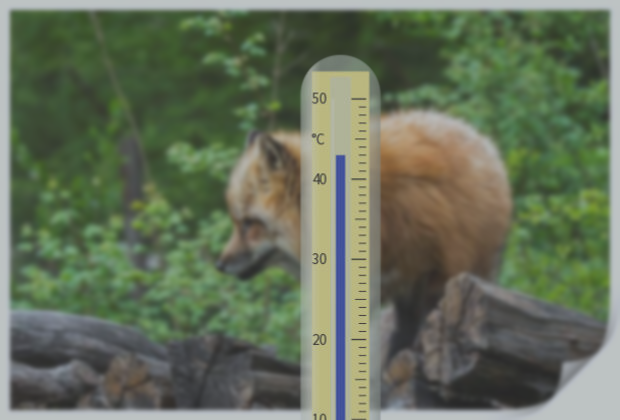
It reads °C 43
